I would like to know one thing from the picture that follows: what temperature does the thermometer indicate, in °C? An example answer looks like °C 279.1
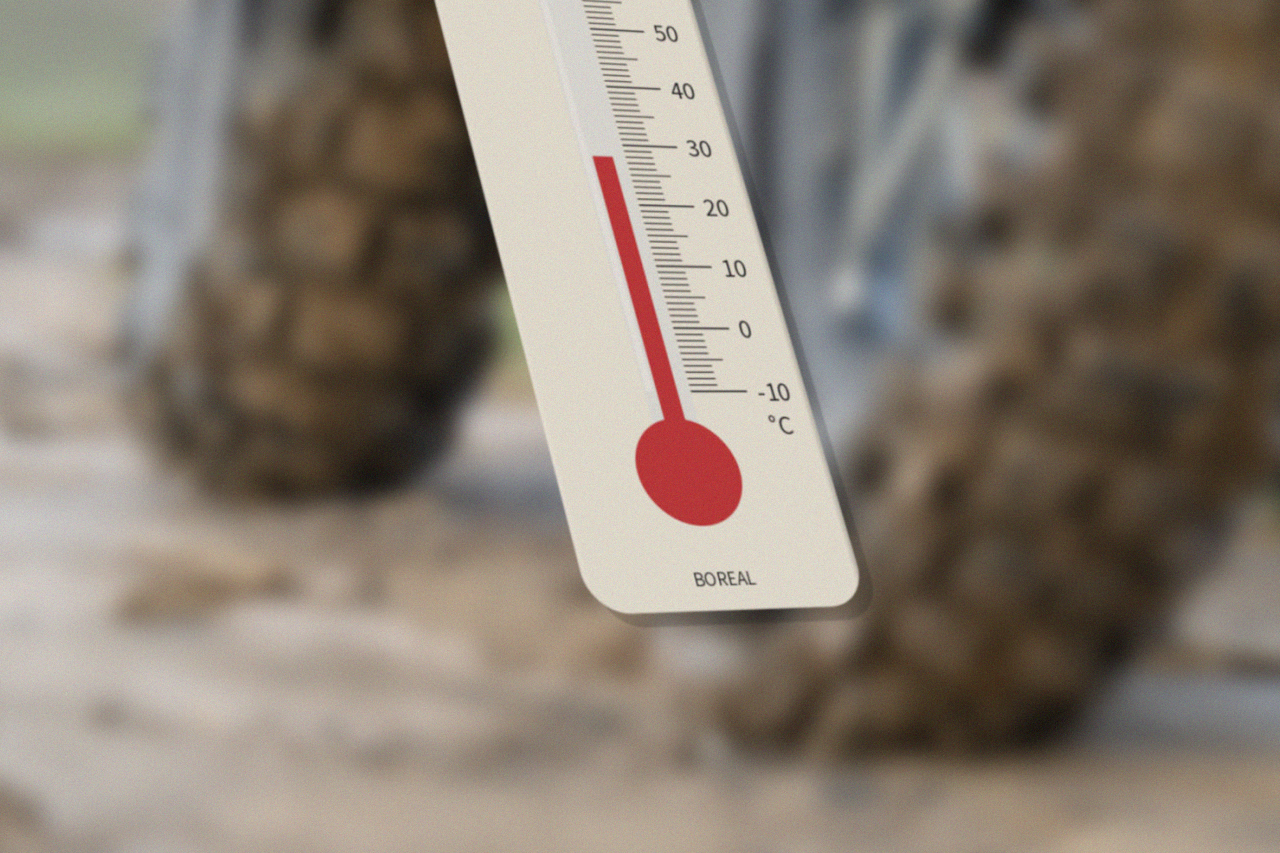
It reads °C 28
